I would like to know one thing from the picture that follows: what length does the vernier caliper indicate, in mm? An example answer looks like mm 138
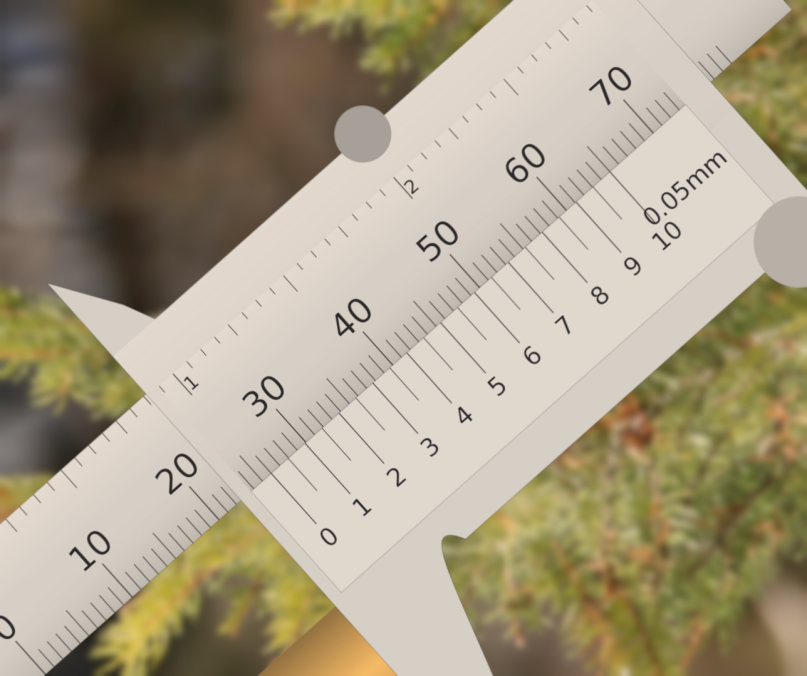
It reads mm 26.0
